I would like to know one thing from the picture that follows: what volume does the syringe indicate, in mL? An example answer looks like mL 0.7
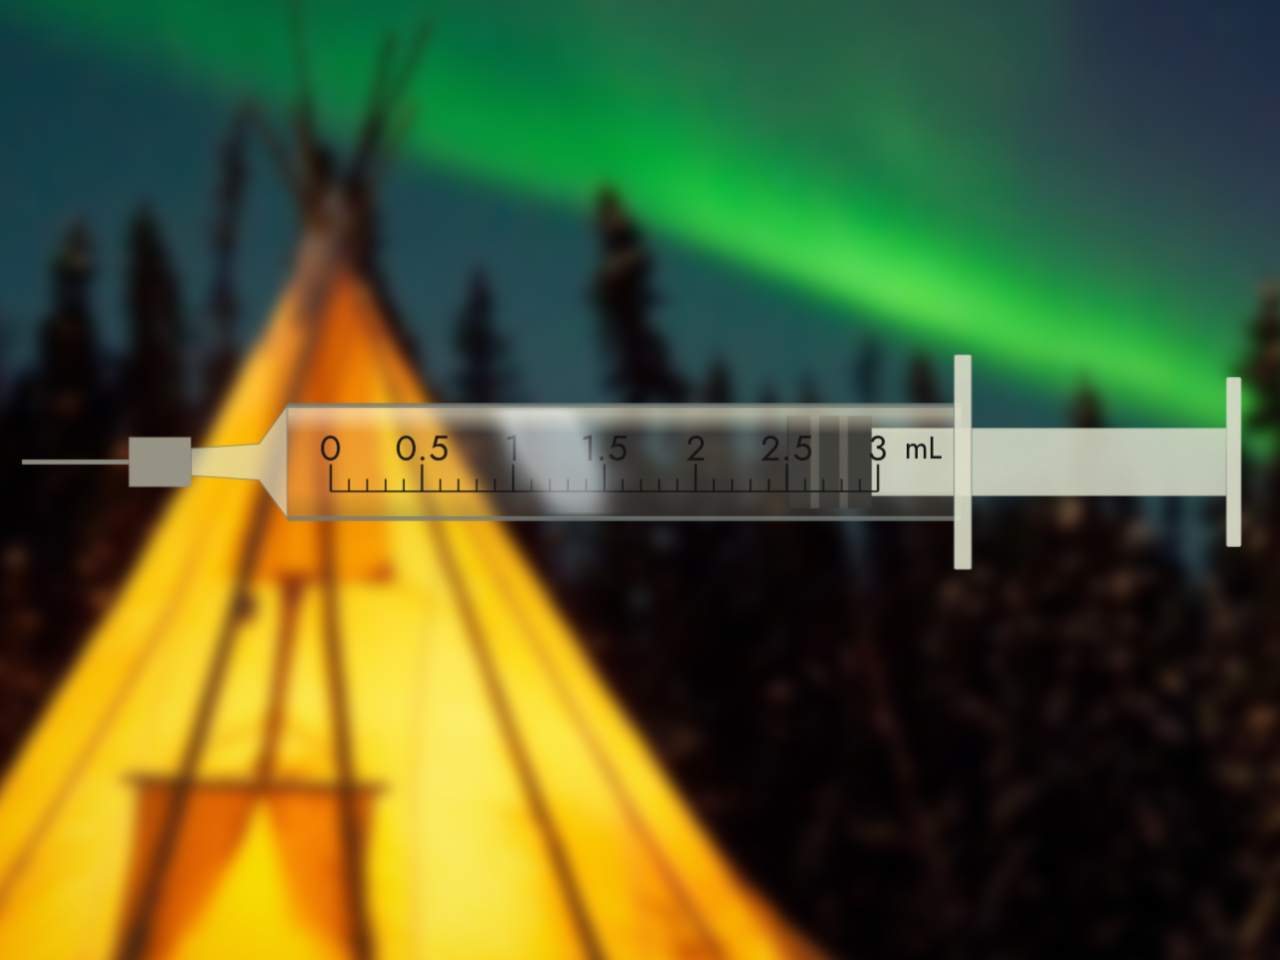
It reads mL 2.5
